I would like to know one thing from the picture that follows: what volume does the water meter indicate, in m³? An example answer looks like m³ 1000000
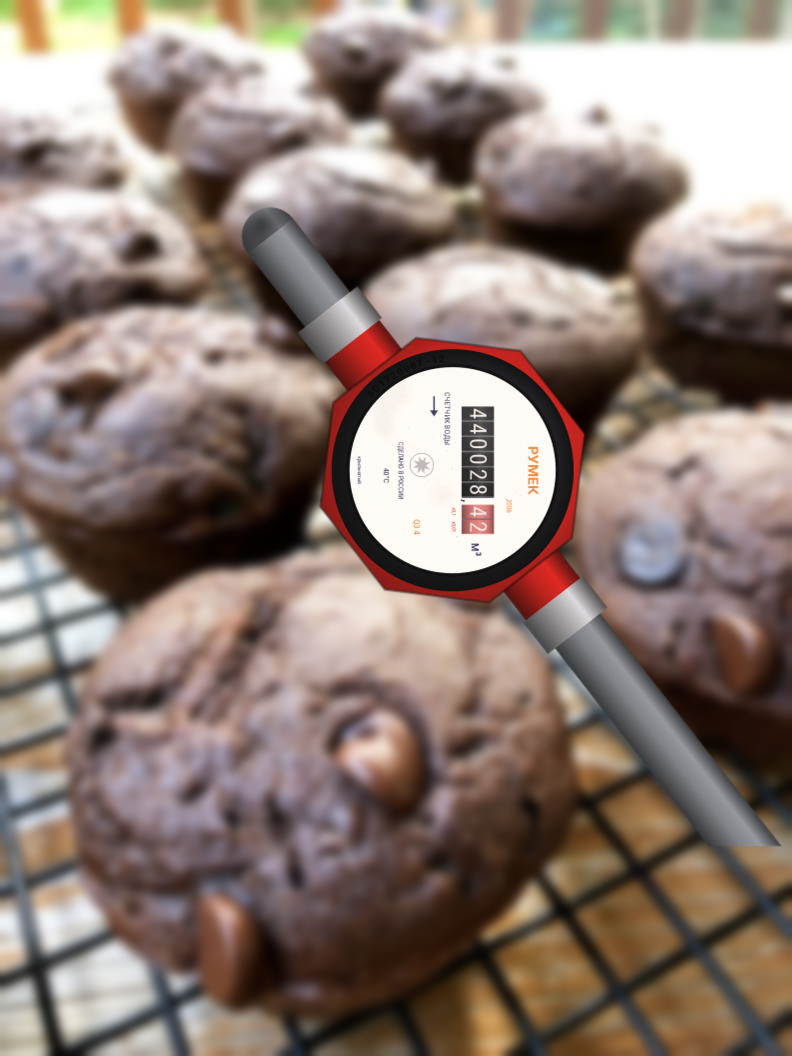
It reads m³ 440028.42
